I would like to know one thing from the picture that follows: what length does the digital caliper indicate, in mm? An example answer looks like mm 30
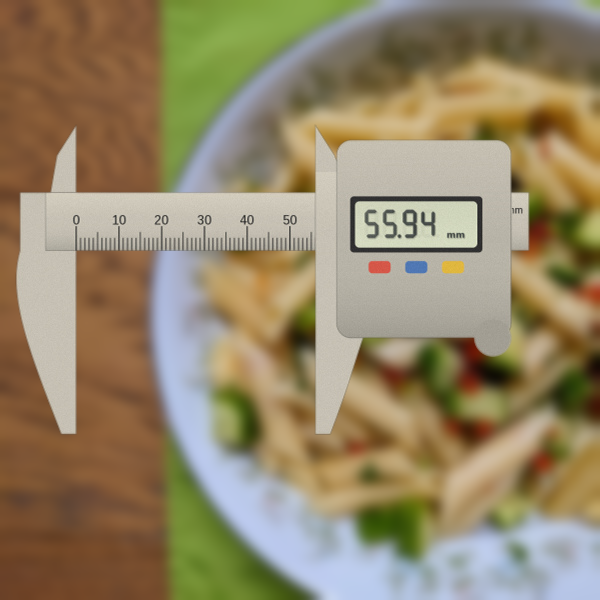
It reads mm 55.94
